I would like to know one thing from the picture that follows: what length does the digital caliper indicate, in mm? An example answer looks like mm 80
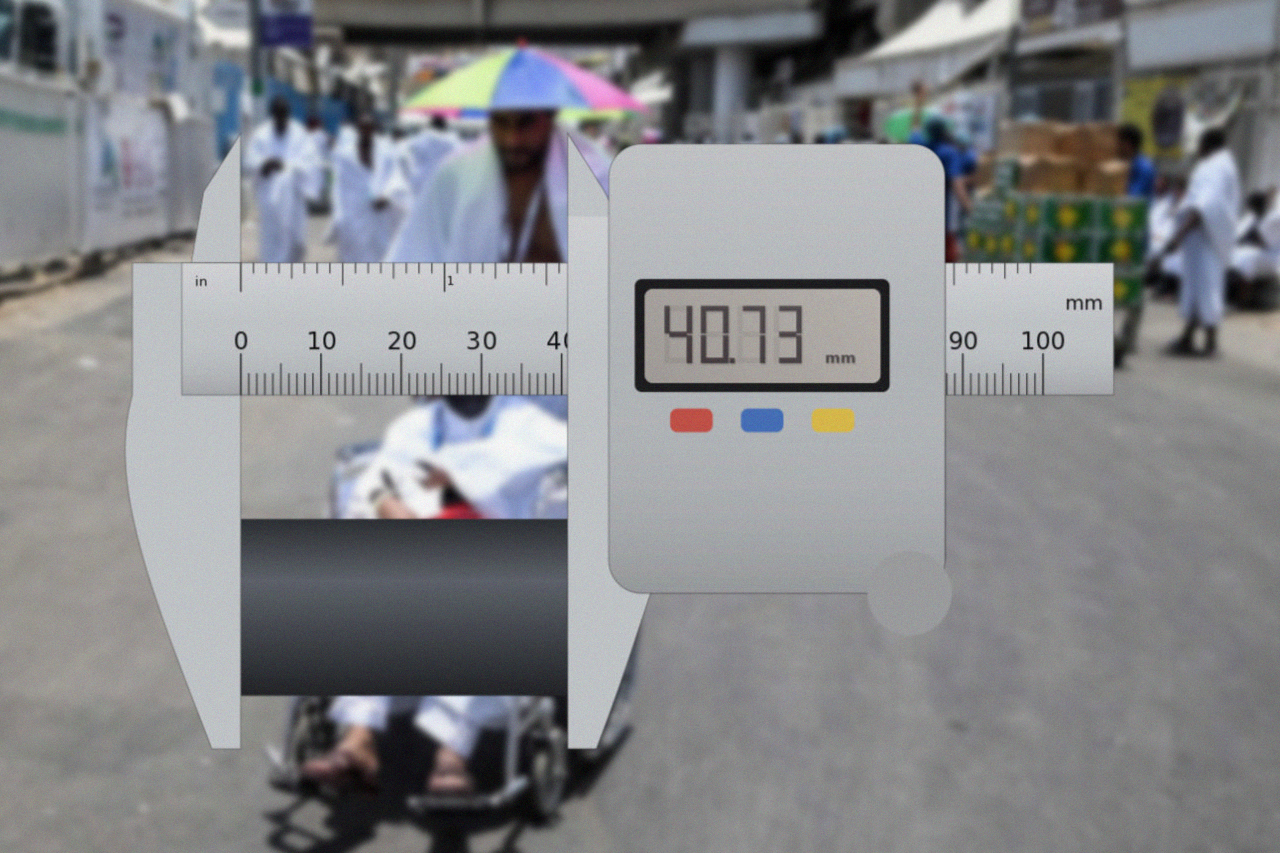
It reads mm 40.73
